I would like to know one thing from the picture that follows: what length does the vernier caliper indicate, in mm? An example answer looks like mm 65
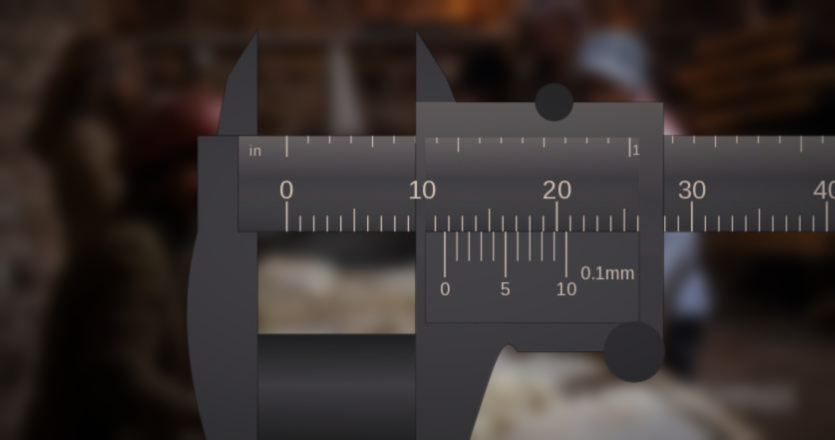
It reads mm 11.7
